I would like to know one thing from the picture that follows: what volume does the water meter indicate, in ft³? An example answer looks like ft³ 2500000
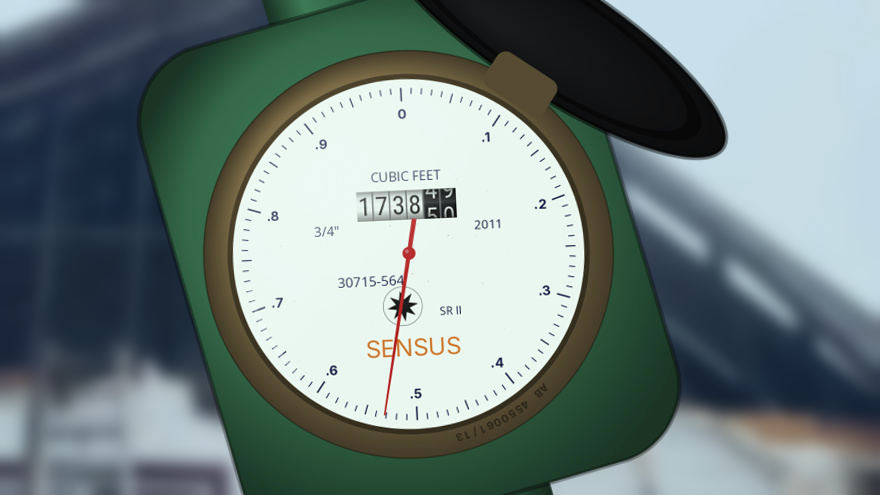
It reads ft³ 173849.53
